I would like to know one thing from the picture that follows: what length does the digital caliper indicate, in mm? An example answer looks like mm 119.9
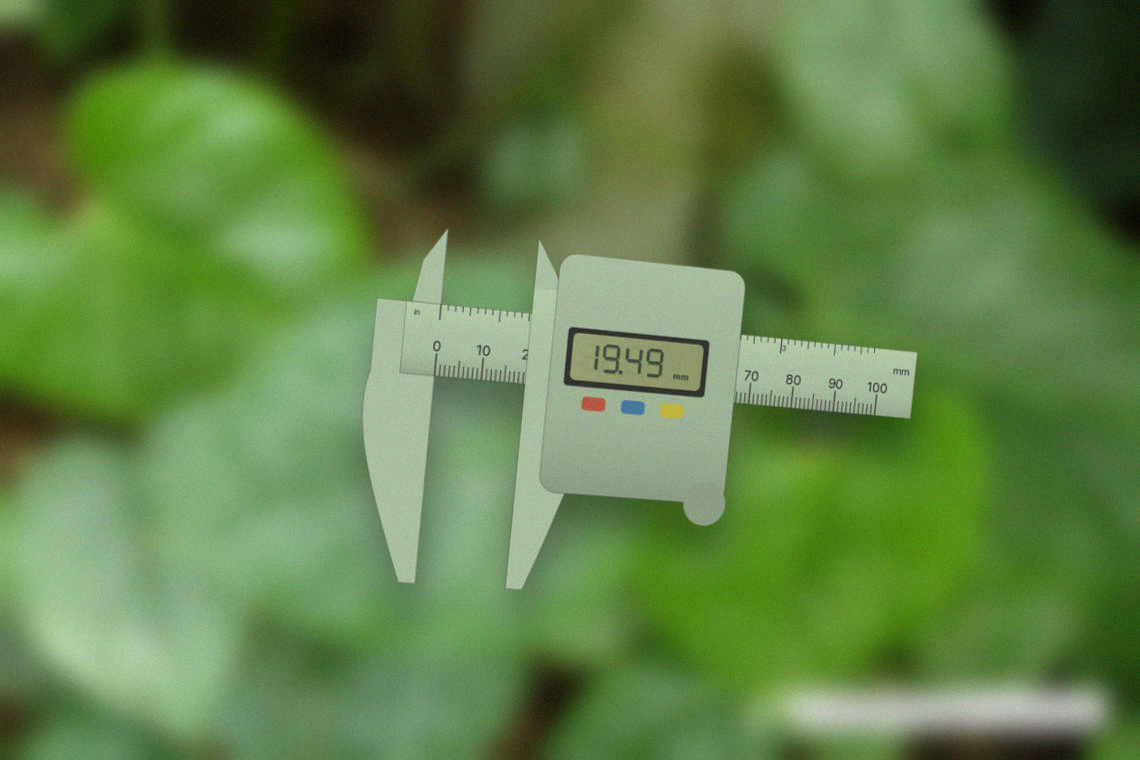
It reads mm 19.49
